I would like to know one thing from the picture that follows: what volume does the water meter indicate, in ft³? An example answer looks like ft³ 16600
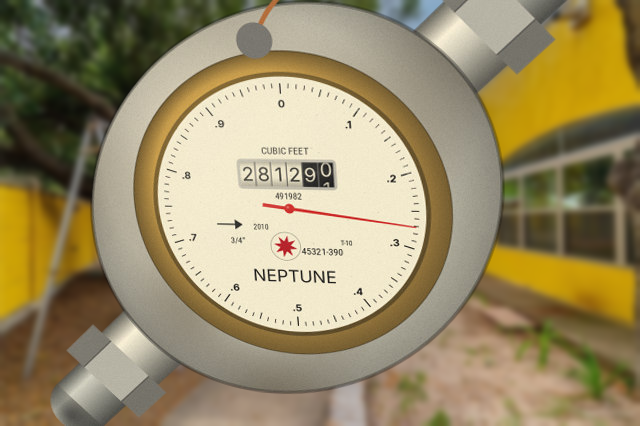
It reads ft³ 281290.27
